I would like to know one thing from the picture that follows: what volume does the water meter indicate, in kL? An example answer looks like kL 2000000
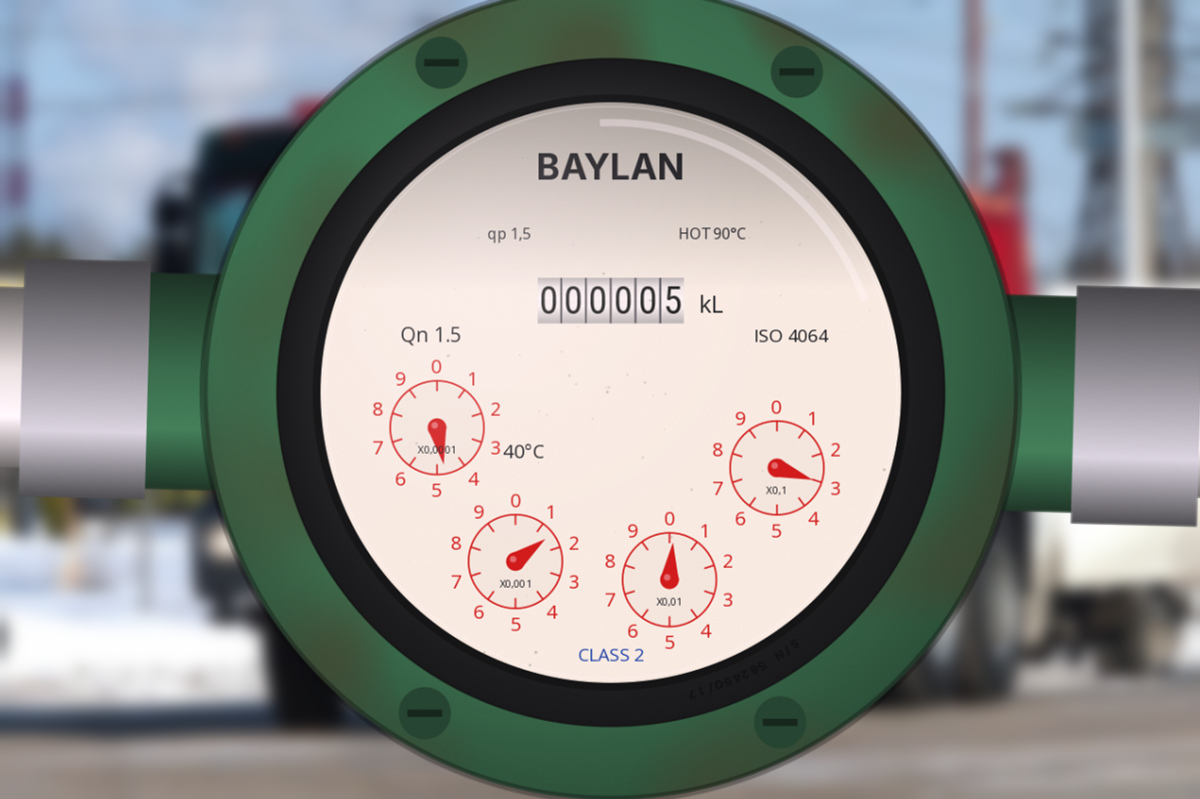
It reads kL 5.3014
